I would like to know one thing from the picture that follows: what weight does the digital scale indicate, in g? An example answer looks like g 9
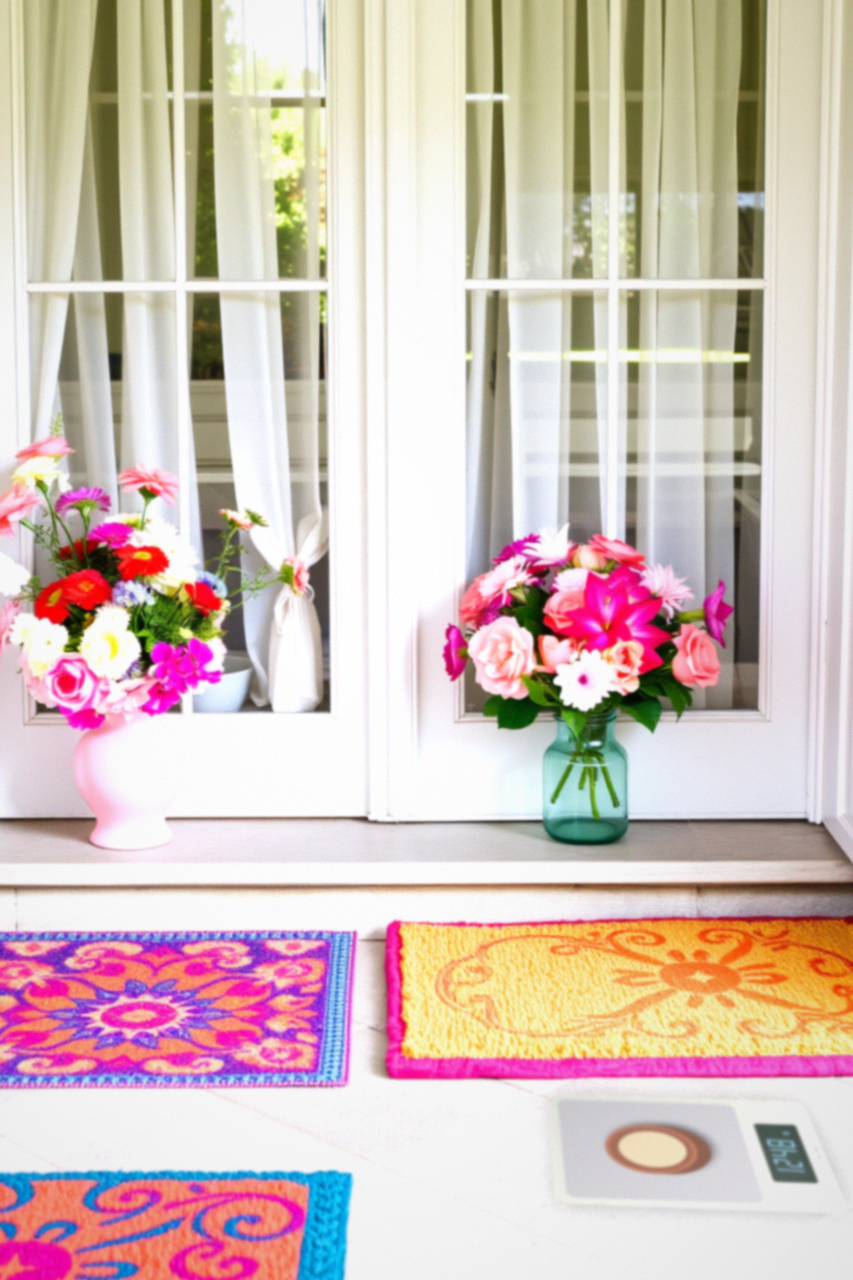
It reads g 1248
